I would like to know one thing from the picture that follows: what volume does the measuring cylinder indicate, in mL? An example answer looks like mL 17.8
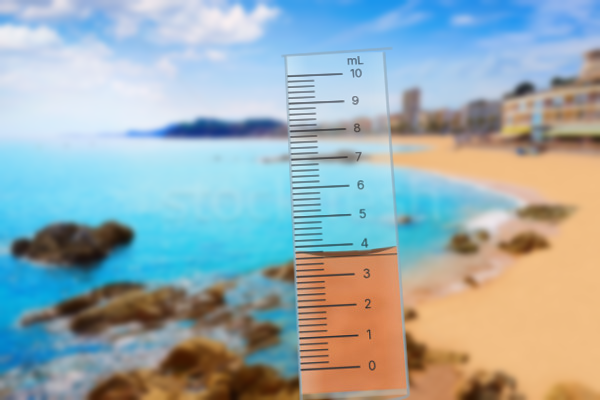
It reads mL 3.6
